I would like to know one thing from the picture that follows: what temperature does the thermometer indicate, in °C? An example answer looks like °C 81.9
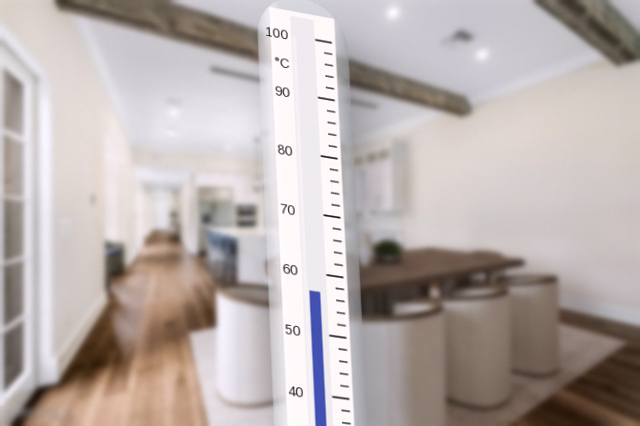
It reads °C 57
